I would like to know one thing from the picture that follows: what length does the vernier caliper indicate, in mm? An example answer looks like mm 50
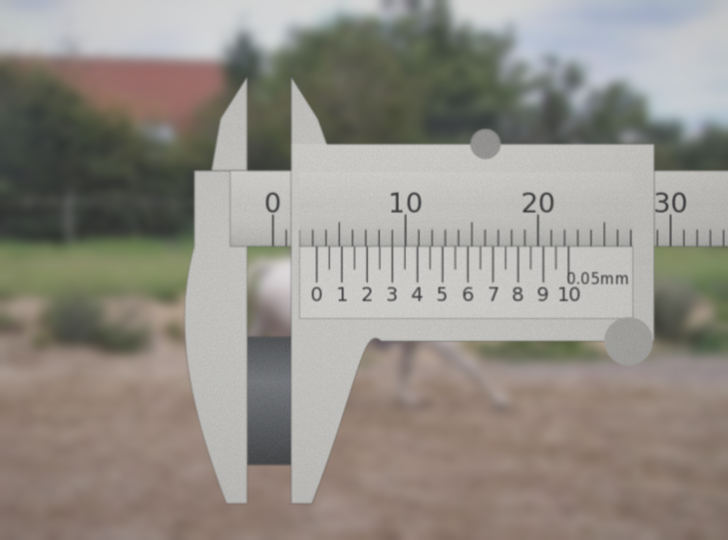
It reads mm 3.3
